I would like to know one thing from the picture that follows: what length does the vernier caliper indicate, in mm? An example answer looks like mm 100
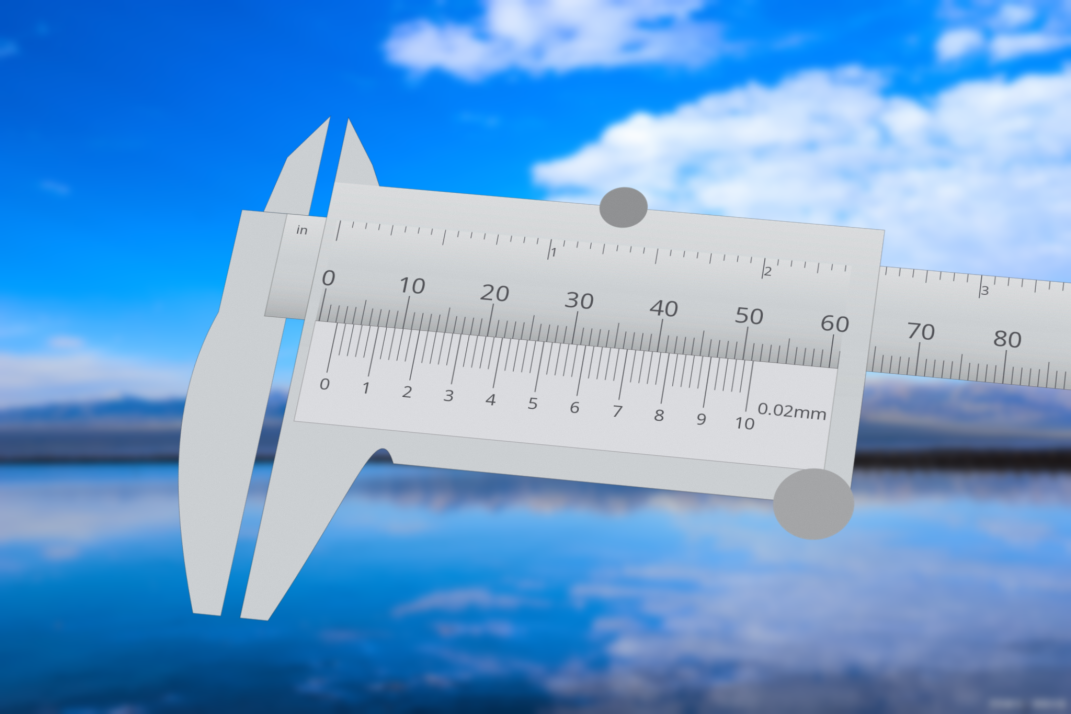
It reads mm 2.2
